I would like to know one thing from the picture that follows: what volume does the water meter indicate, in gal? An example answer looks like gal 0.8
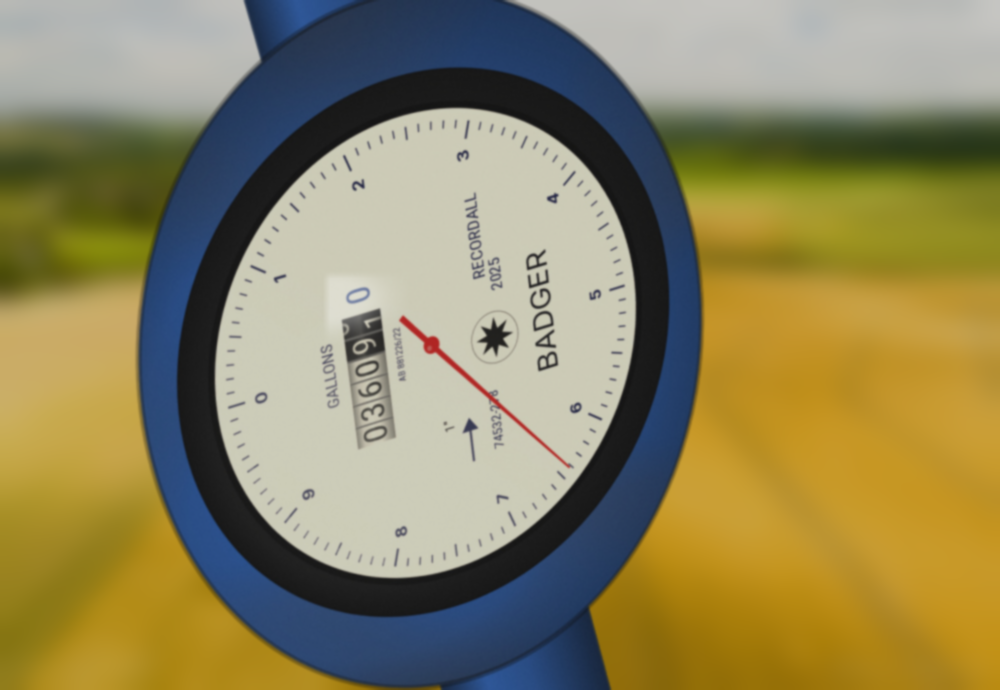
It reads gal 360906.4
